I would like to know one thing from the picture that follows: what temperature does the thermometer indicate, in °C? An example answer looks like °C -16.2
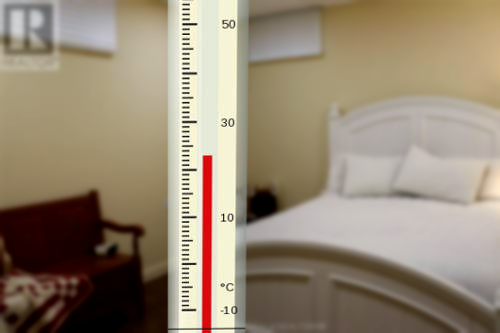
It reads °C 23
